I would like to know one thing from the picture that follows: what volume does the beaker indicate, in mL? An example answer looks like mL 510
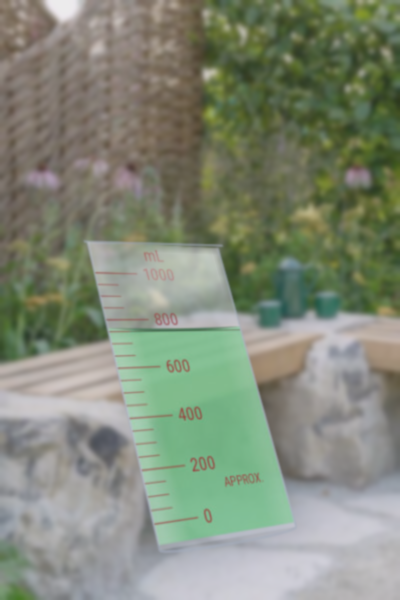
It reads mL 750
